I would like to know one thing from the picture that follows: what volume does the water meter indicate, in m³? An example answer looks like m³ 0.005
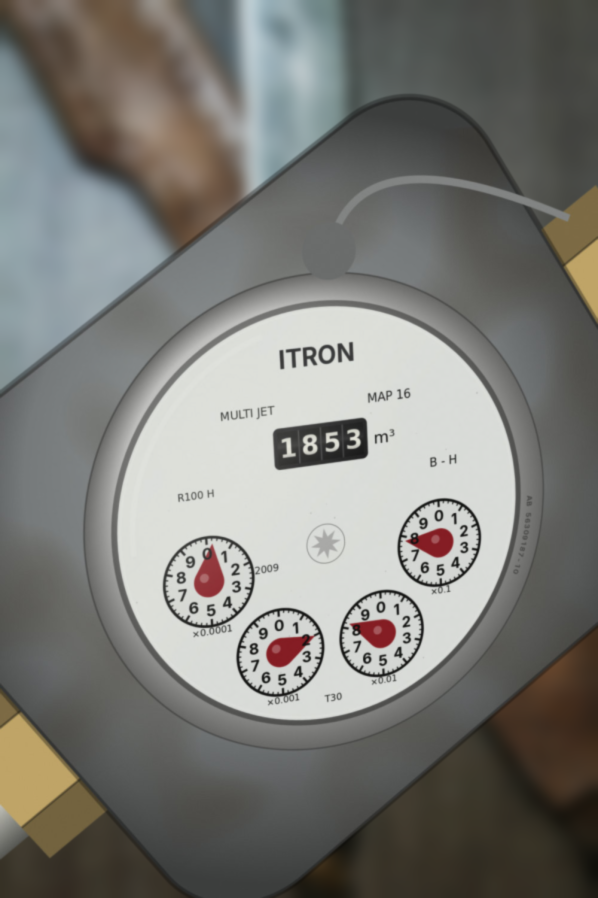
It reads m³ 1853.7820
